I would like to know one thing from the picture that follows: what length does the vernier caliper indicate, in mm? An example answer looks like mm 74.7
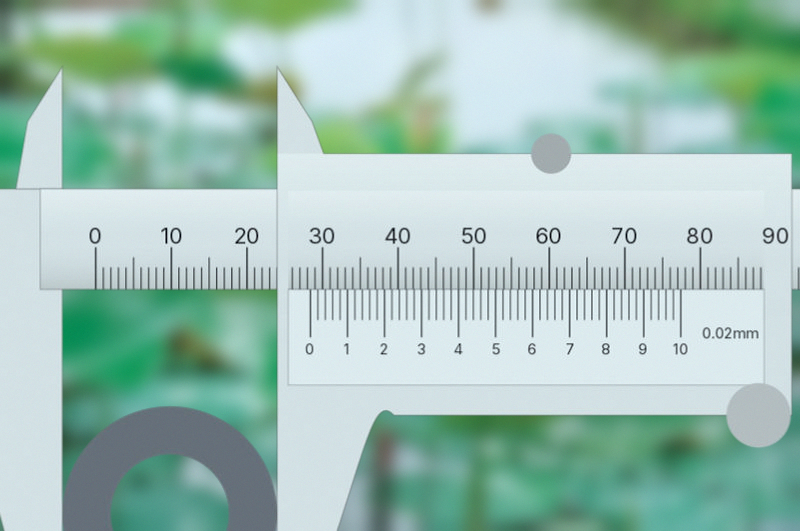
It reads mm 28.4
